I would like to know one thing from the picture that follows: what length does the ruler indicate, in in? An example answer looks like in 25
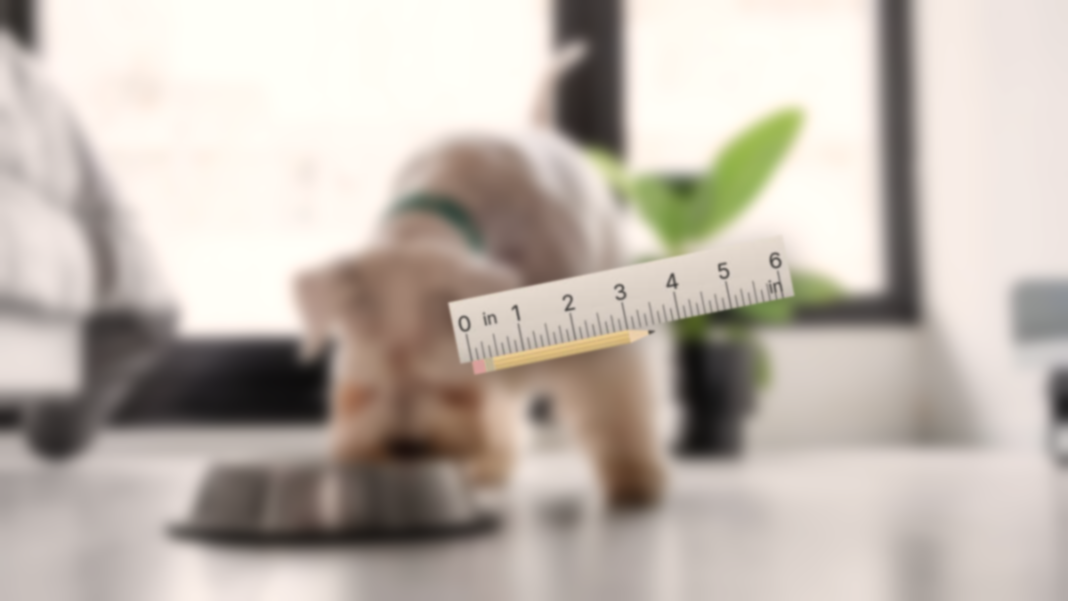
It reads in 3.5
